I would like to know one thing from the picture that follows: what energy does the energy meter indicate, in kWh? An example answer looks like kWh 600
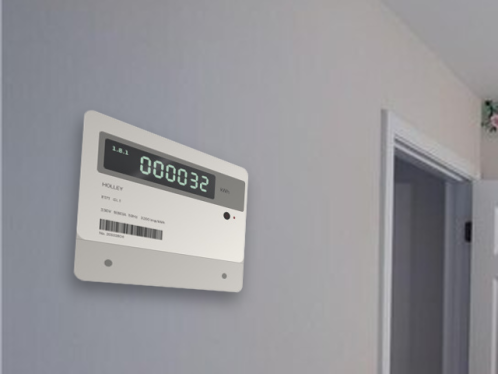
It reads kWh 32
